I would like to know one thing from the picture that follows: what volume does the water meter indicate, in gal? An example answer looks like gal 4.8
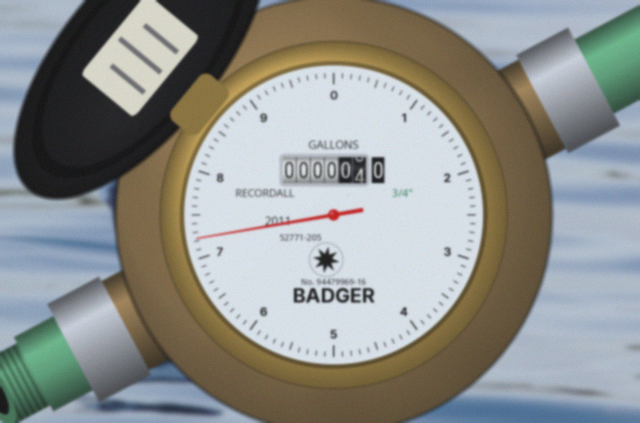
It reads gal 37.2
